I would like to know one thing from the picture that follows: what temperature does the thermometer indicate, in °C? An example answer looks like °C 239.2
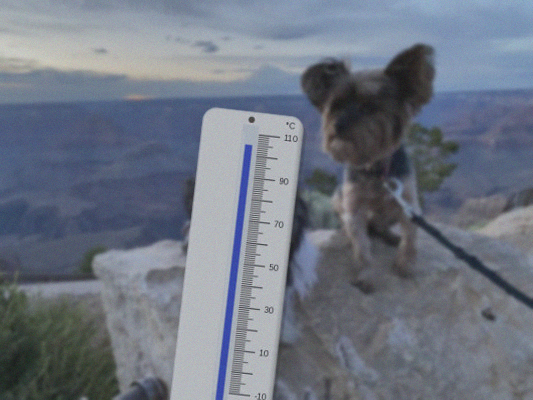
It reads °C 105
